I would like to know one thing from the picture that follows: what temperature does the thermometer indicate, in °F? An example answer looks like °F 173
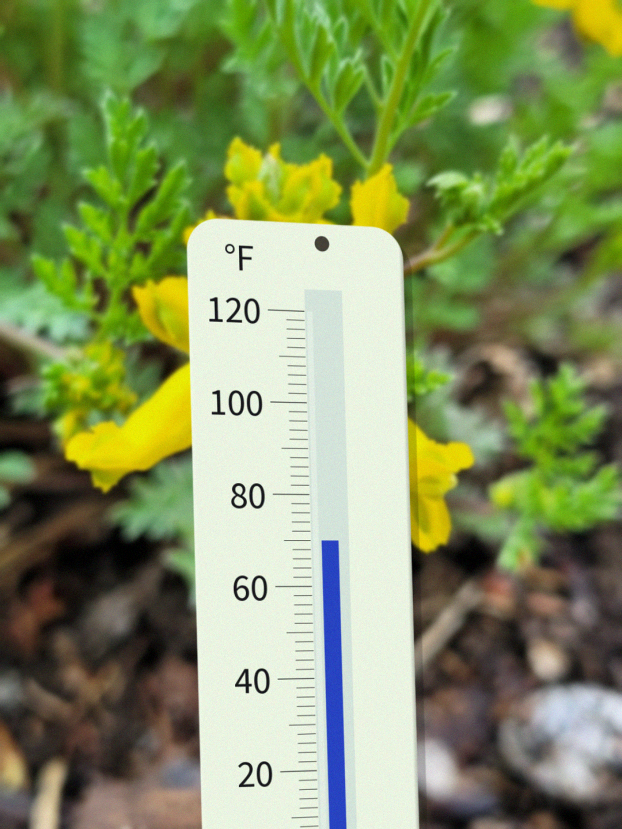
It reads °F 70
